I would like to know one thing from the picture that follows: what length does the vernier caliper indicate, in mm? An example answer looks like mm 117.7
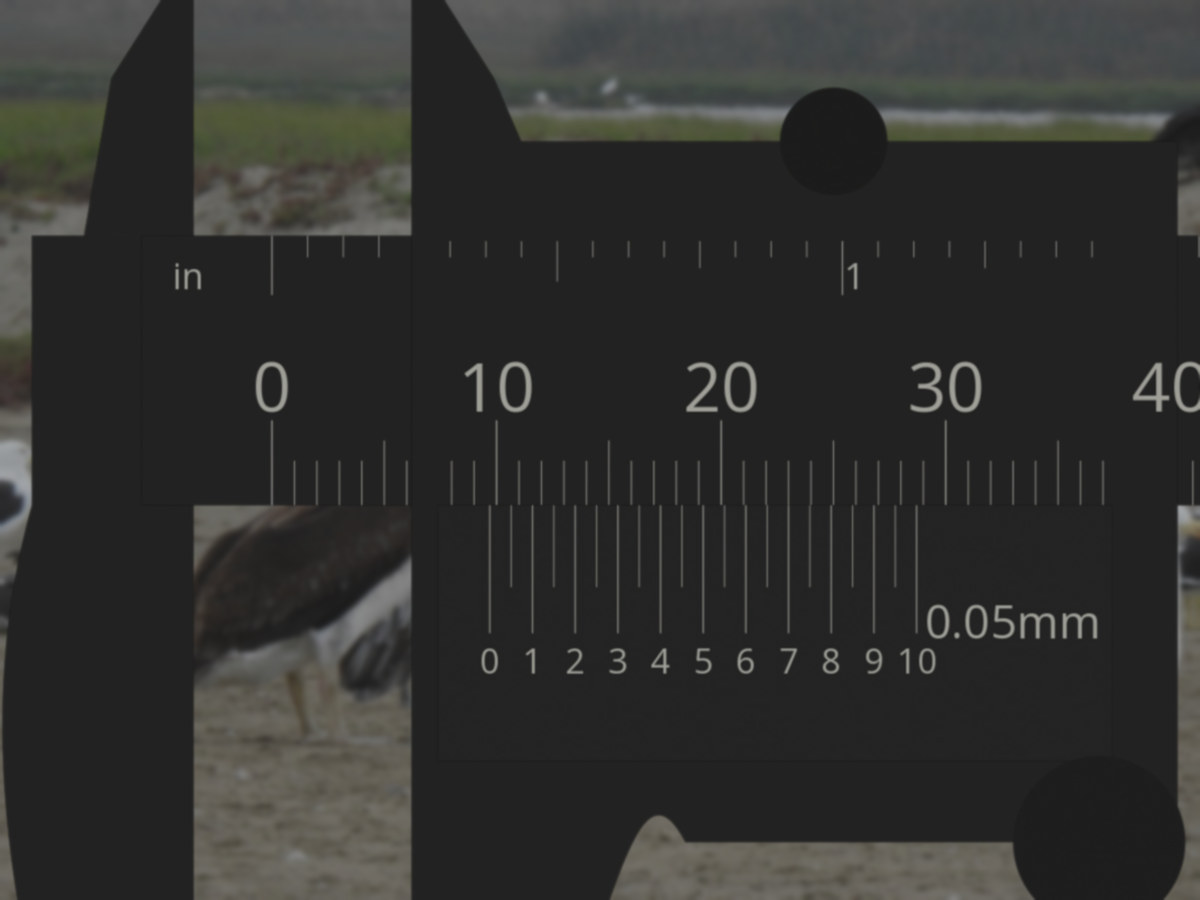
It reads mm 9.7
